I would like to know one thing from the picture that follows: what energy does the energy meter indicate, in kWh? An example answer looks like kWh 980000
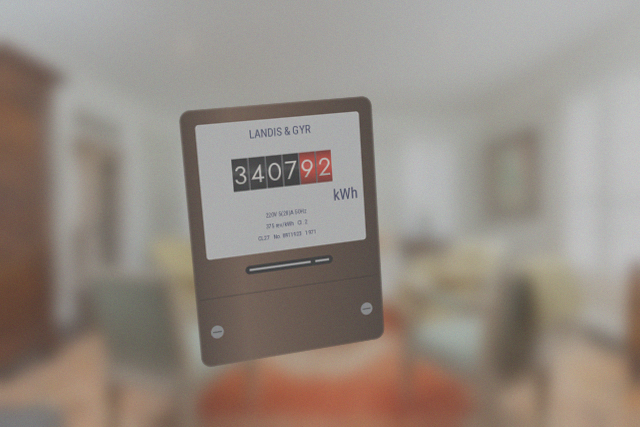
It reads kWh 3407.92
